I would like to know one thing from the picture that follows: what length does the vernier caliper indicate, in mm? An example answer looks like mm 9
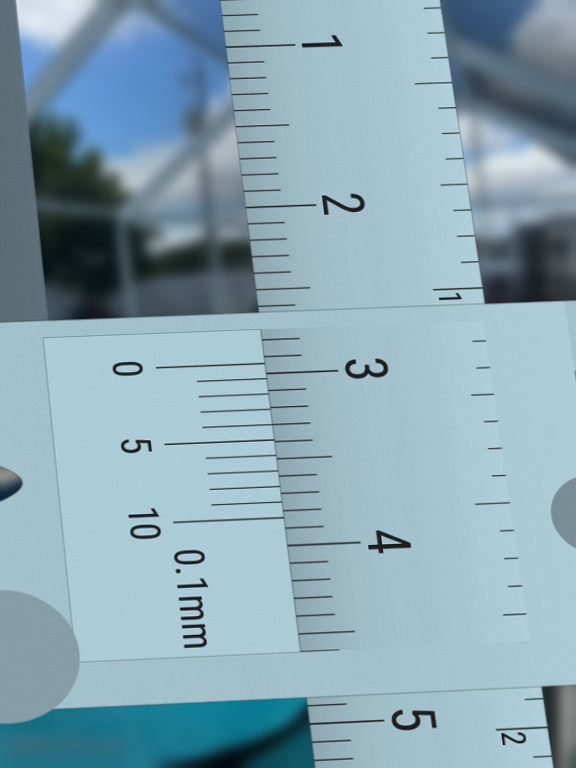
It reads mm 29.4
